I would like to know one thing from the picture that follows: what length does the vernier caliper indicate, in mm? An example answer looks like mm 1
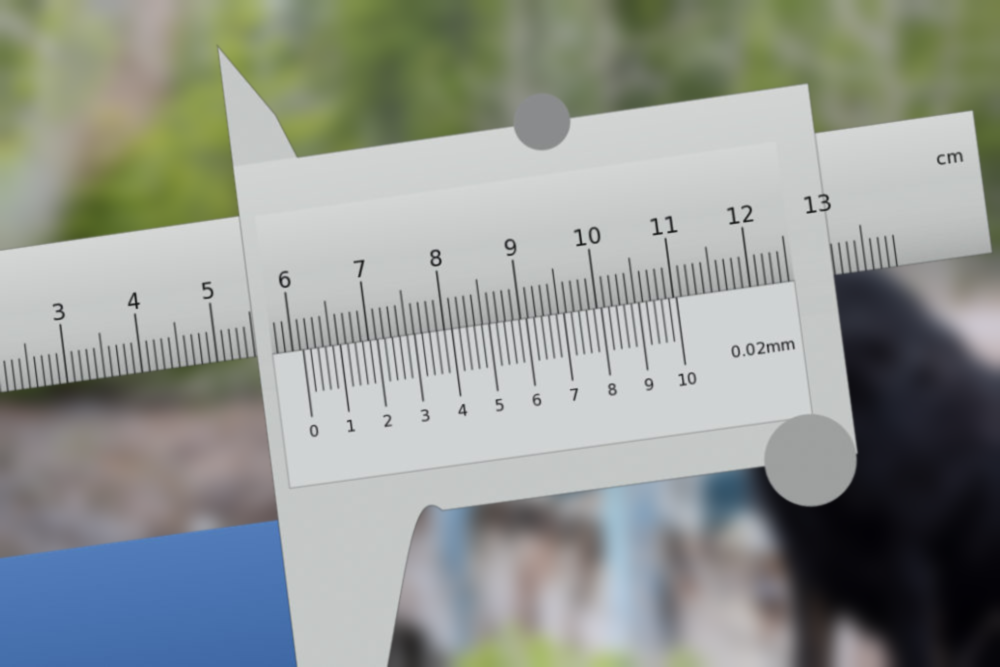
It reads mm 61.4
